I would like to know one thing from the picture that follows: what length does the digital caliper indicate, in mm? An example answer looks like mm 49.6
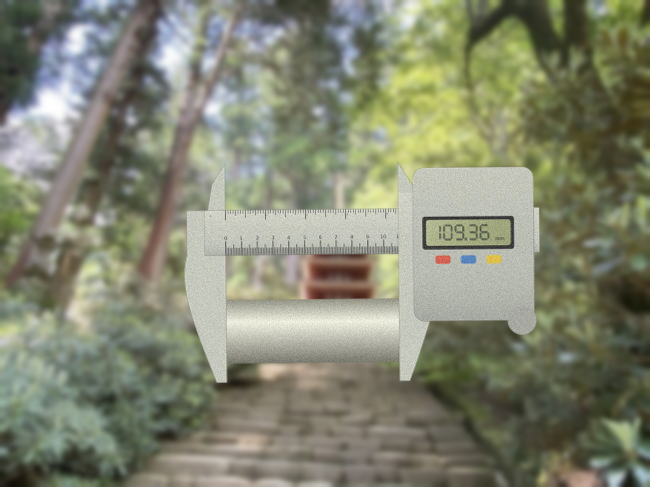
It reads mm 109.36
